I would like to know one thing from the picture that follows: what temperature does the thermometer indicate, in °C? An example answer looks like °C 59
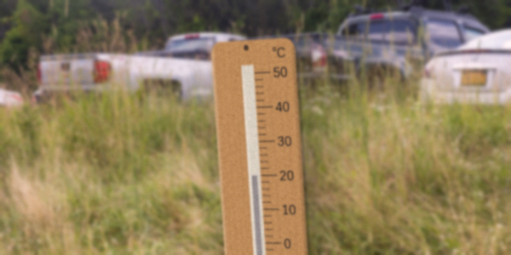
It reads °C 20
